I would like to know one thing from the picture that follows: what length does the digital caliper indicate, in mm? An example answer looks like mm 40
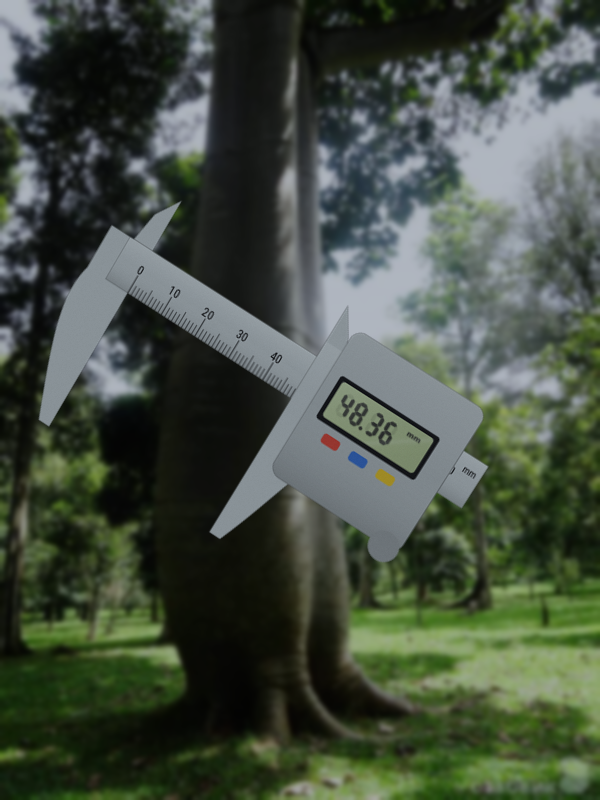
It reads mm 48.36
